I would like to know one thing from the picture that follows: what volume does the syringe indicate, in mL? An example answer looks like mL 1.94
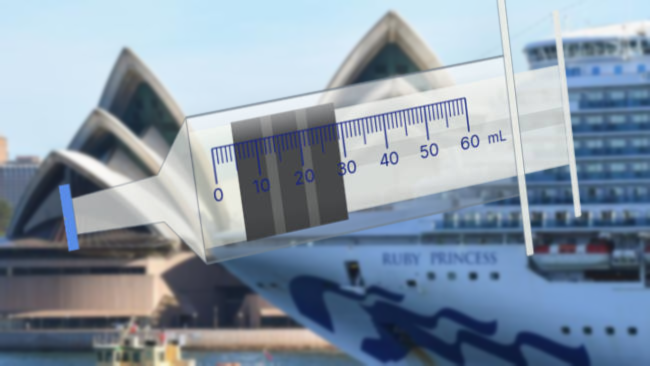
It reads mL 5
